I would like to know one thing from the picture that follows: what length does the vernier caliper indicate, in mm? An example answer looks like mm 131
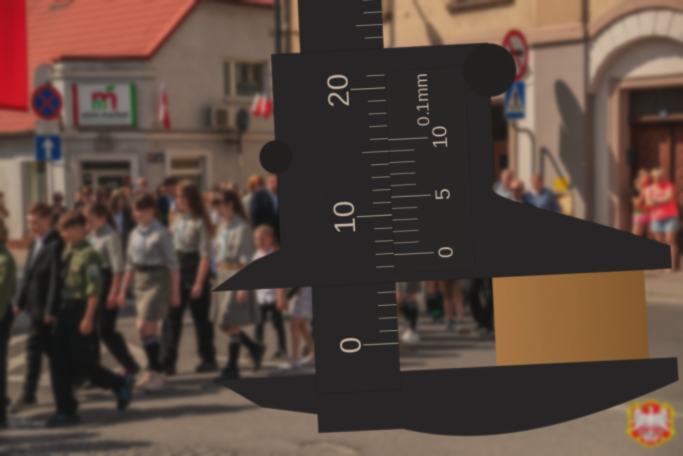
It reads mm 6.9
